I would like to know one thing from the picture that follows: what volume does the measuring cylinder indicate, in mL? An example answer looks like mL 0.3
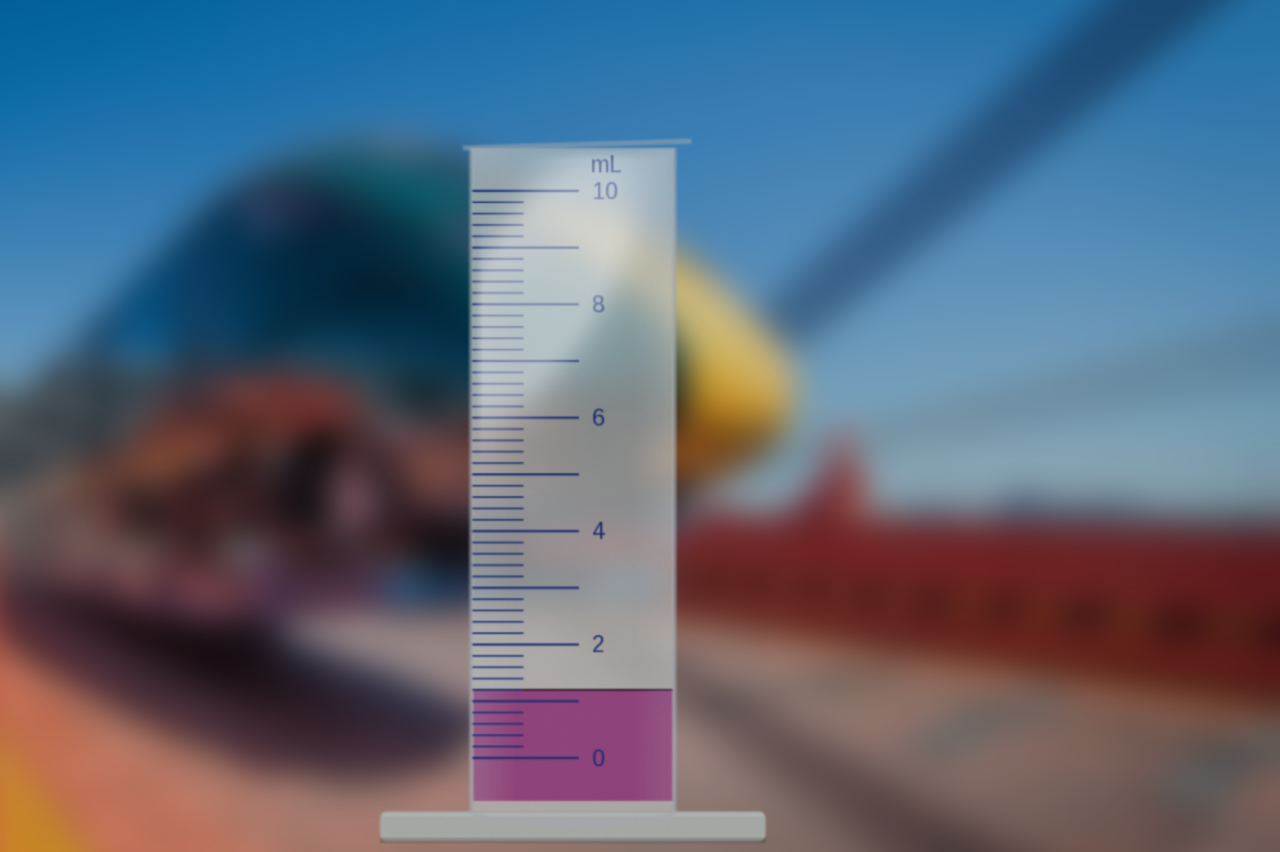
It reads mL 1.2
